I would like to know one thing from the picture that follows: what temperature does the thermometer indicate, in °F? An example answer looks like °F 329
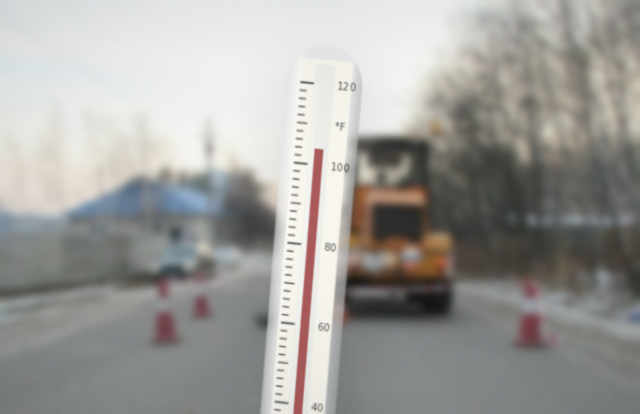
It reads °F 104
